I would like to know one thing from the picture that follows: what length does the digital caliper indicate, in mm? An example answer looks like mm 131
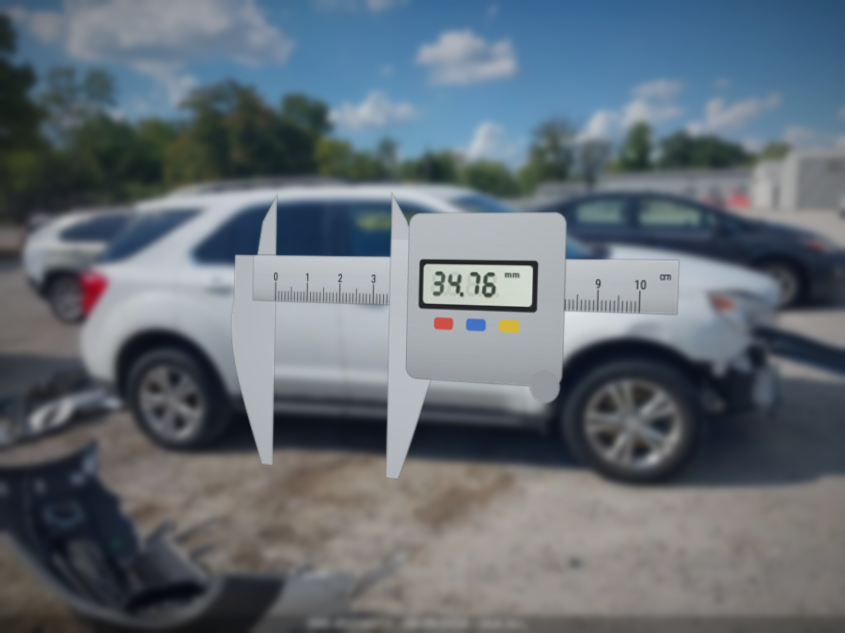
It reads mm 34.76
